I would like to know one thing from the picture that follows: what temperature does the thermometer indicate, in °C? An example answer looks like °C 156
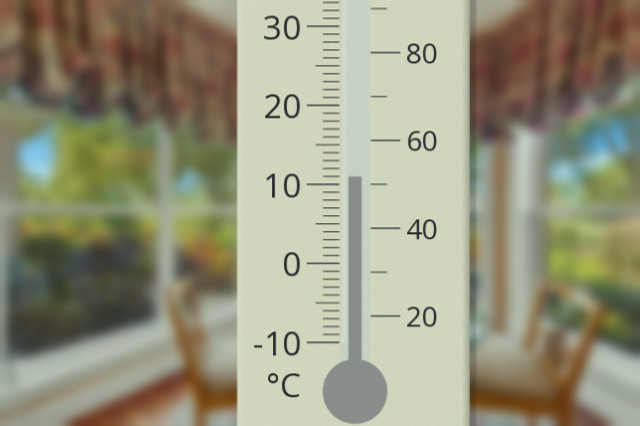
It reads °C 11
